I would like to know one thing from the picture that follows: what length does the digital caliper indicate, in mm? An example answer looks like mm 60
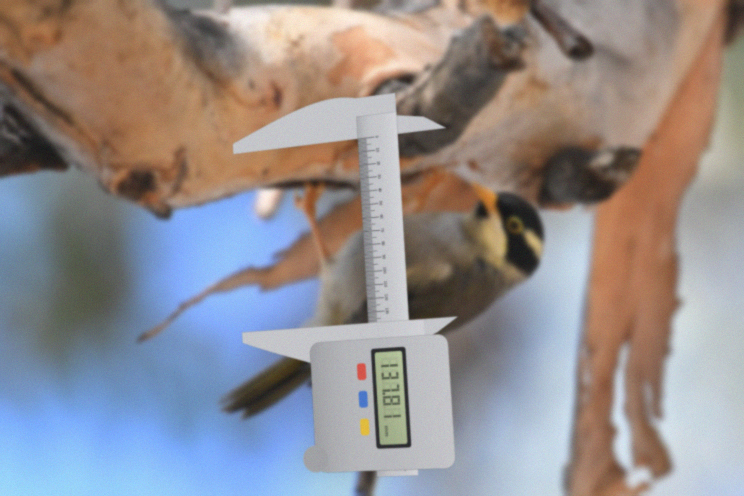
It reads mm 137.81
